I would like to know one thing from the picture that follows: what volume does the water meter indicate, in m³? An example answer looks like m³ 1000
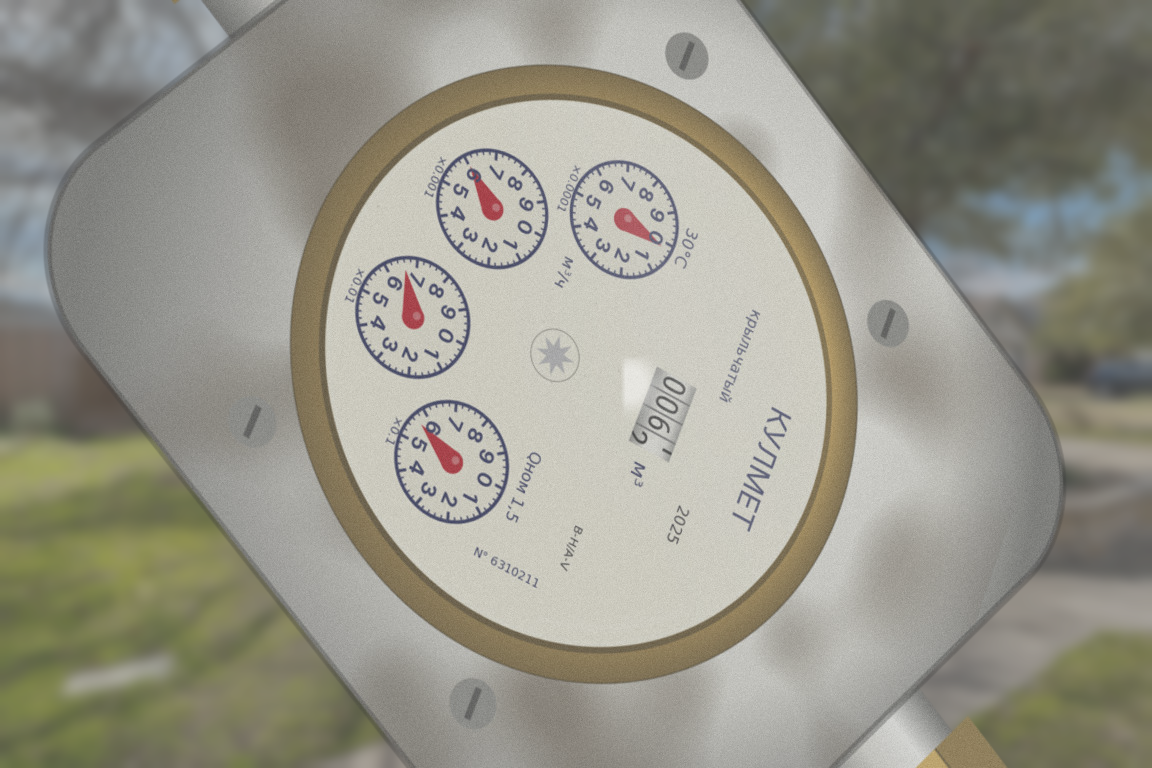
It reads m³ 61.5660
